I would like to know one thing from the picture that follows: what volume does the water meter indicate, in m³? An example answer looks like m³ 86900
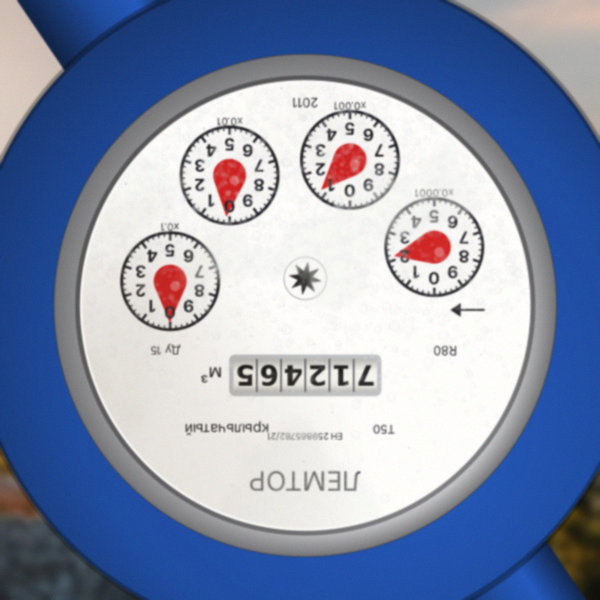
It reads m³ 712465.0012
